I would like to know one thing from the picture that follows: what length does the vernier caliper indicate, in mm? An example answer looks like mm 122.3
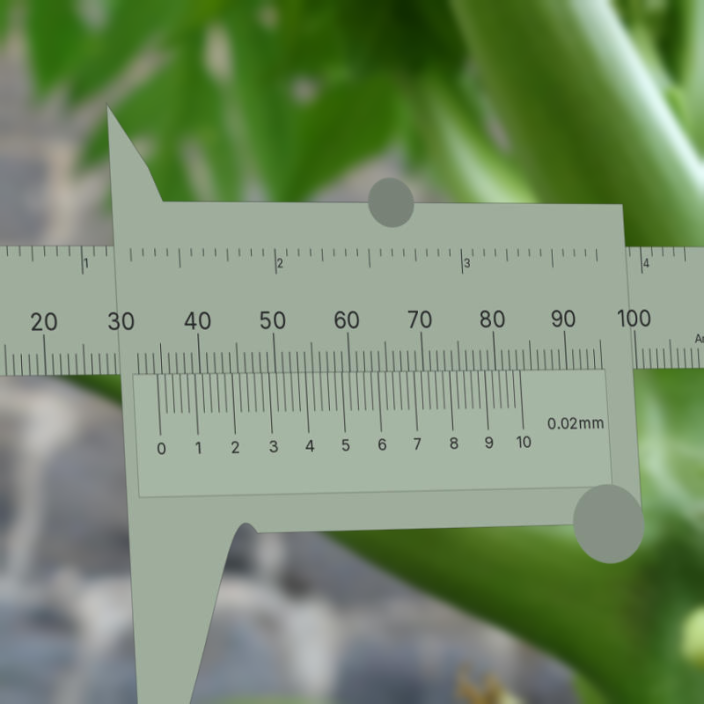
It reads mm 34.4
